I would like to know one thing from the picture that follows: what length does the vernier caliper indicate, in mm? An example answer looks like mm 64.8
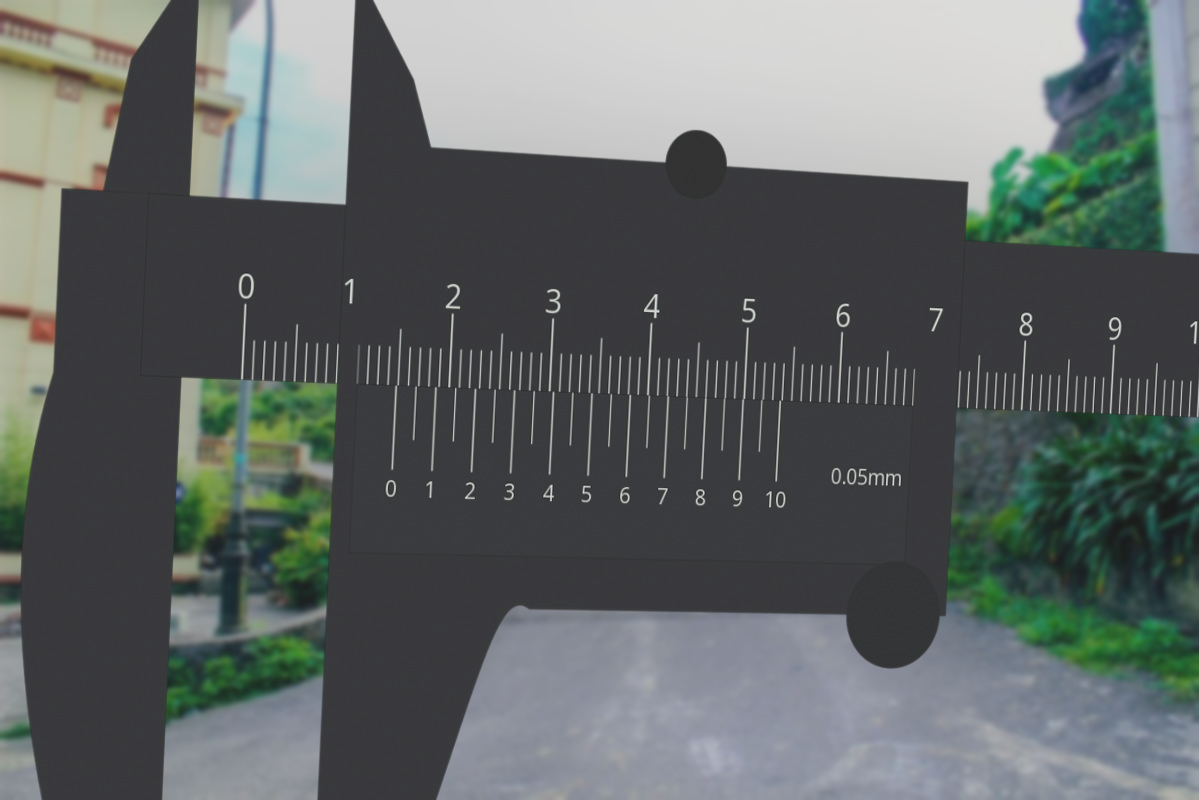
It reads mm 14.8
